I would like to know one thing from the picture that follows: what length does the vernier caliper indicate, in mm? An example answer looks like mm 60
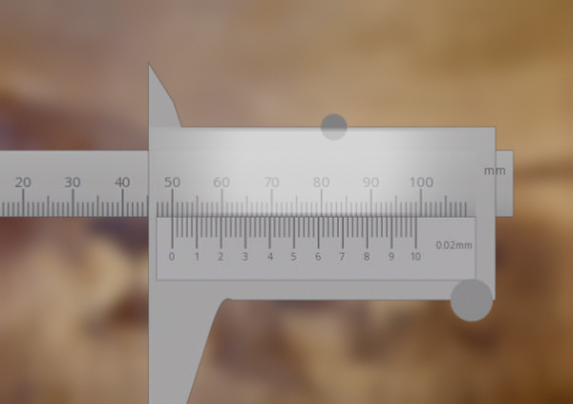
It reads mm 50.0
